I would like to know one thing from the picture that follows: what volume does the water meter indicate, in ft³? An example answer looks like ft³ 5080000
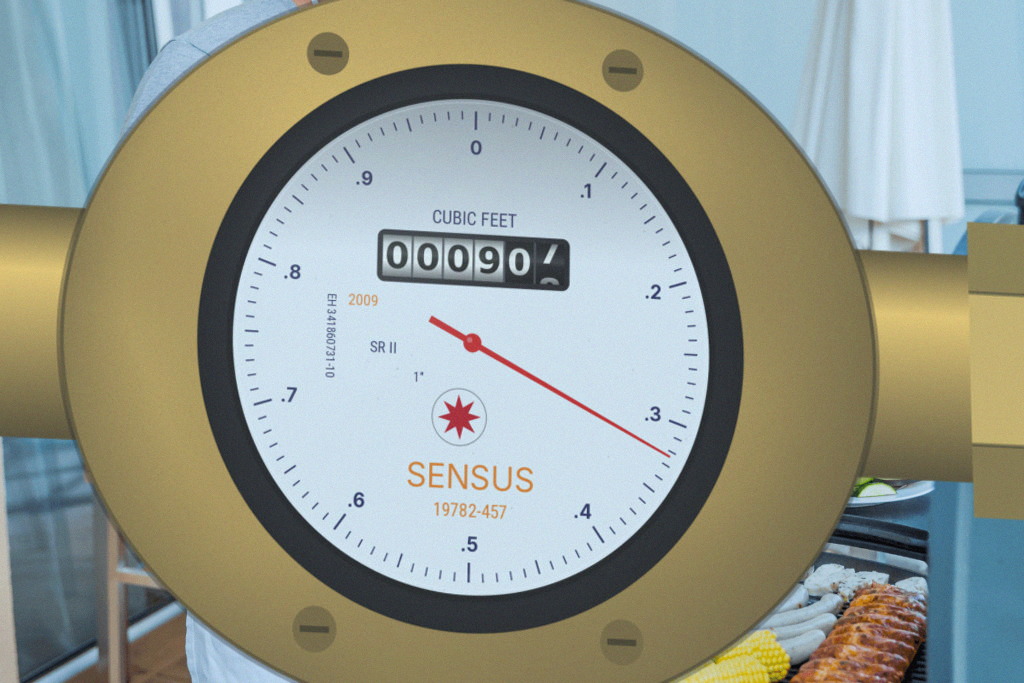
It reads ft³ 907.32
